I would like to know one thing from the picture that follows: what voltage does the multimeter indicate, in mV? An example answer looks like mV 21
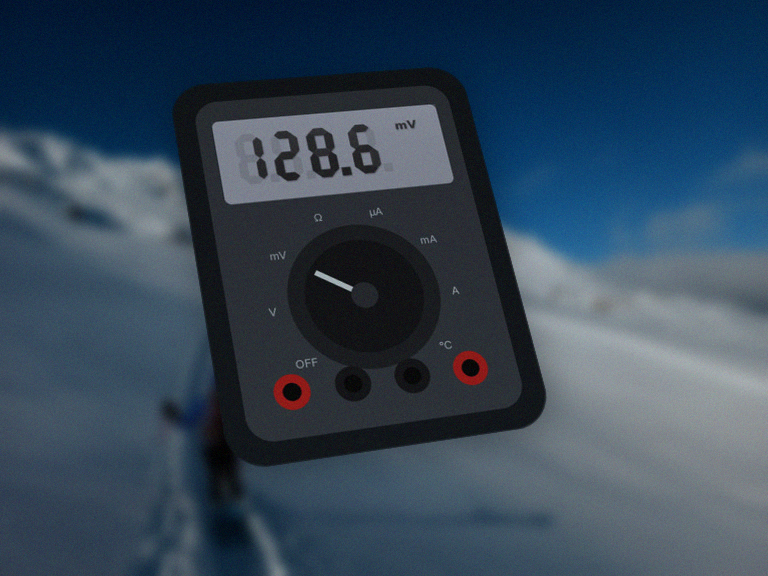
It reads mV 128.6
